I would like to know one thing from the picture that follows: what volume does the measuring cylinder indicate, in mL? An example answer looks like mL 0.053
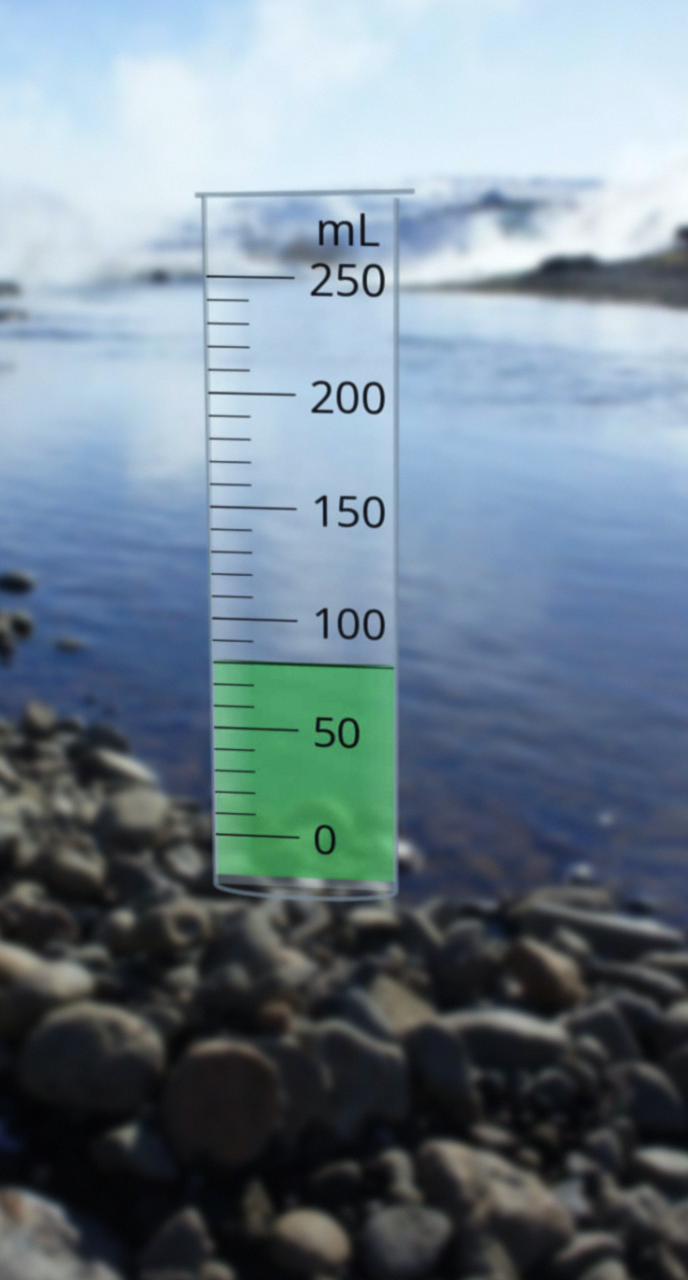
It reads mL 80
